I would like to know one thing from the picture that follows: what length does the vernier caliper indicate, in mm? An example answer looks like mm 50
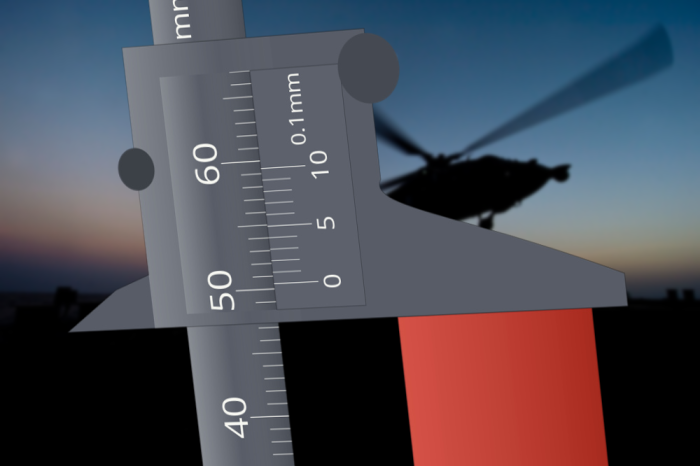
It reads mm 50.4
